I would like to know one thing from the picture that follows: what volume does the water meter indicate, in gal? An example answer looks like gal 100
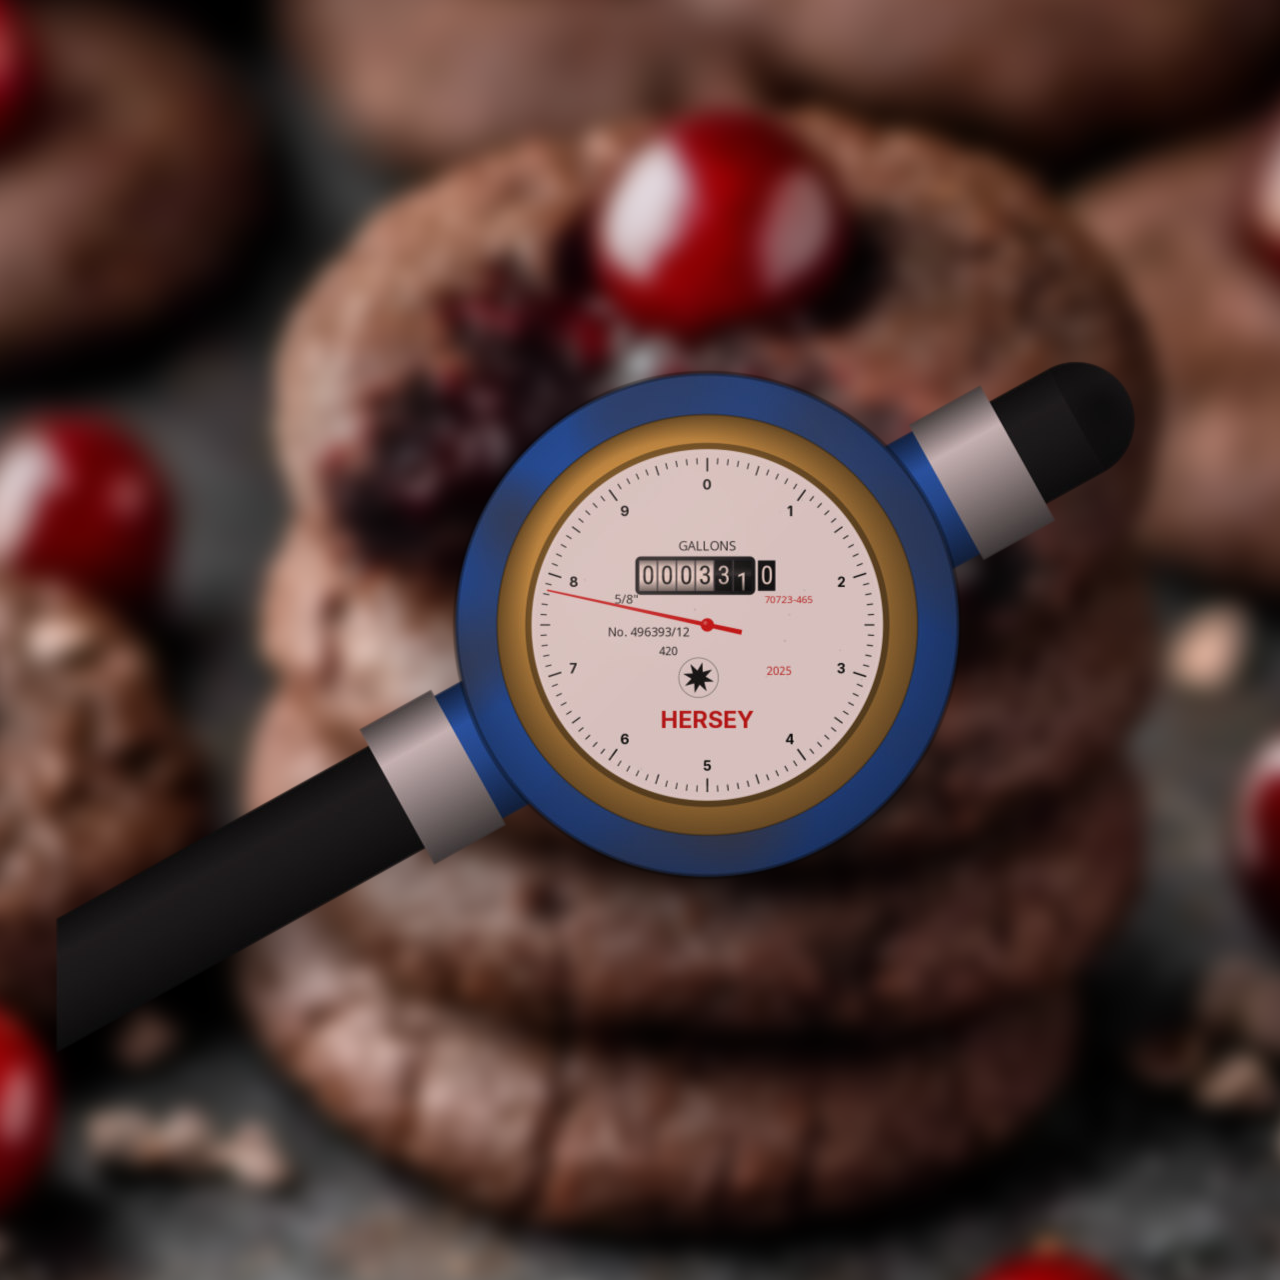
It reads gal 3307.8
